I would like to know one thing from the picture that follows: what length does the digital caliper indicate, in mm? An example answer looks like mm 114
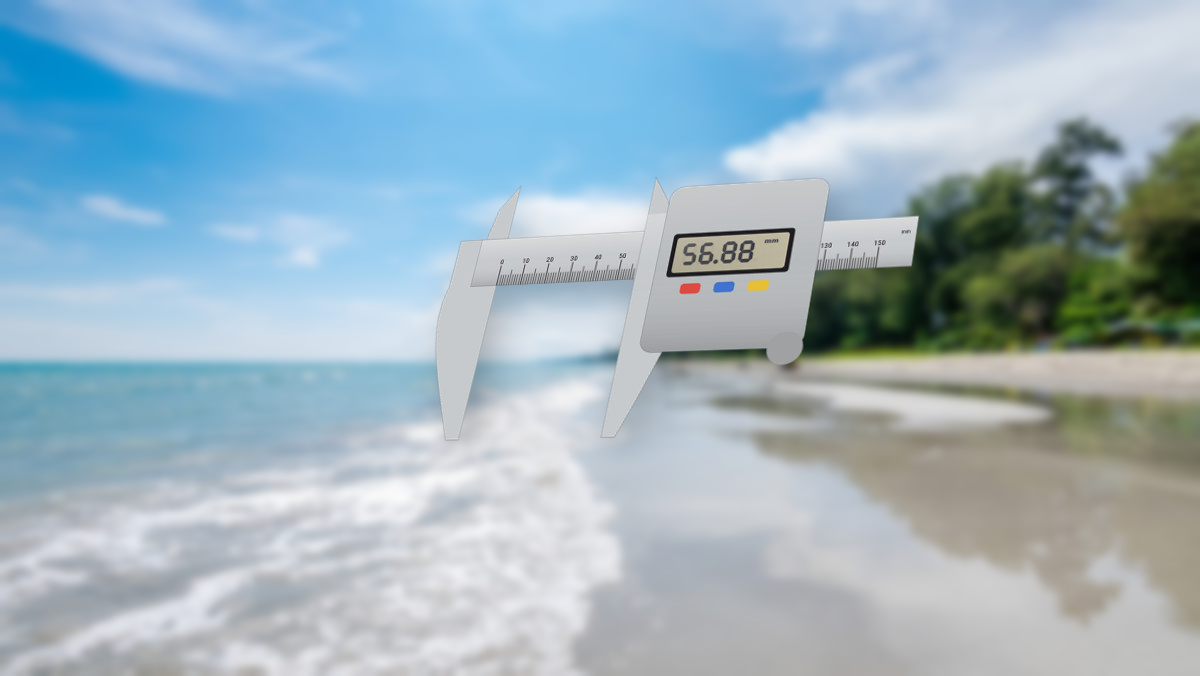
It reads mm 56.88
